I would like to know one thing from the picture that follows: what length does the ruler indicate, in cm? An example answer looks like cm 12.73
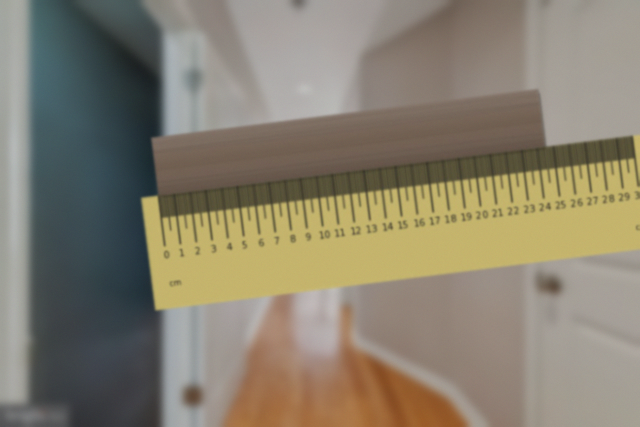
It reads cm 24.5
